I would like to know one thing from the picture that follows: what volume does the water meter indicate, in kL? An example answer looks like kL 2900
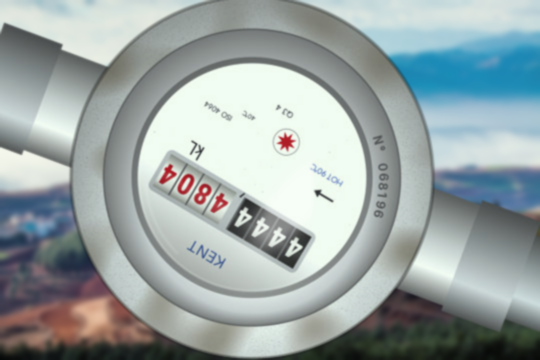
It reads kL 4444.4804
